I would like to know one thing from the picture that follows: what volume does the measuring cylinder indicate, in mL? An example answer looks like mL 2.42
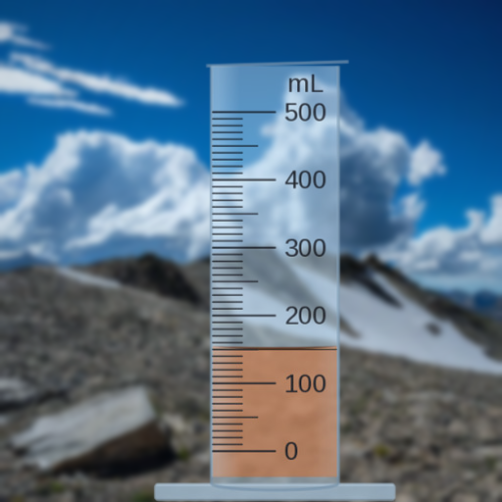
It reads mL 150
